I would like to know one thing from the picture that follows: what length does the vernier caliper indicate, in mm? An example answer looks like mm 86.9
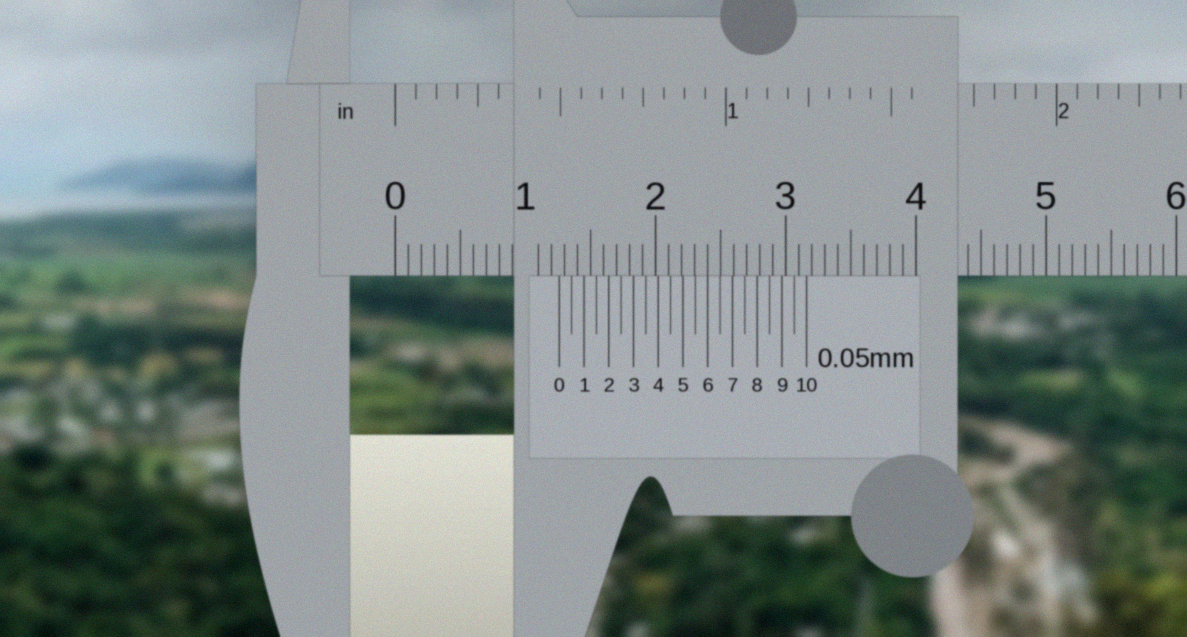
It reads mm 12.6
